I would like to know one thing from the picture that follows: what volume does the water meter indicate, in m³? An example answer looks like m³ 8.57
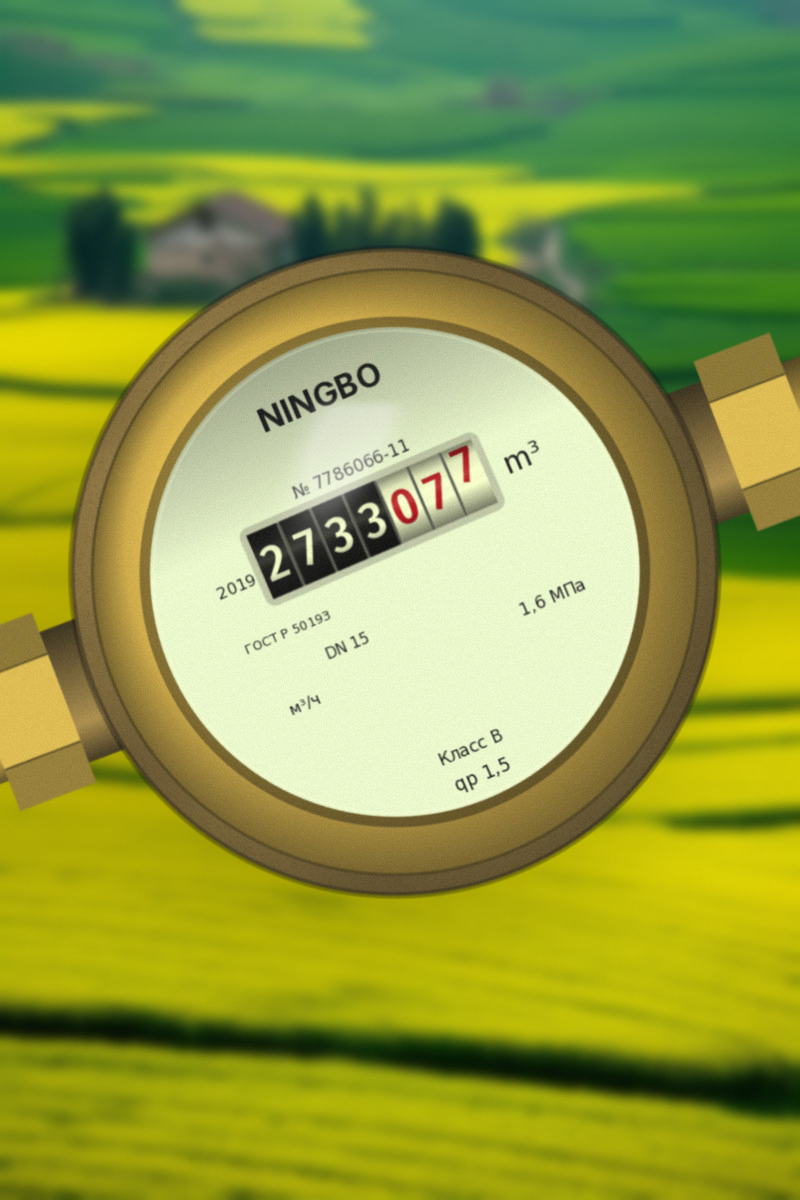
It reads m³ 2733.077
